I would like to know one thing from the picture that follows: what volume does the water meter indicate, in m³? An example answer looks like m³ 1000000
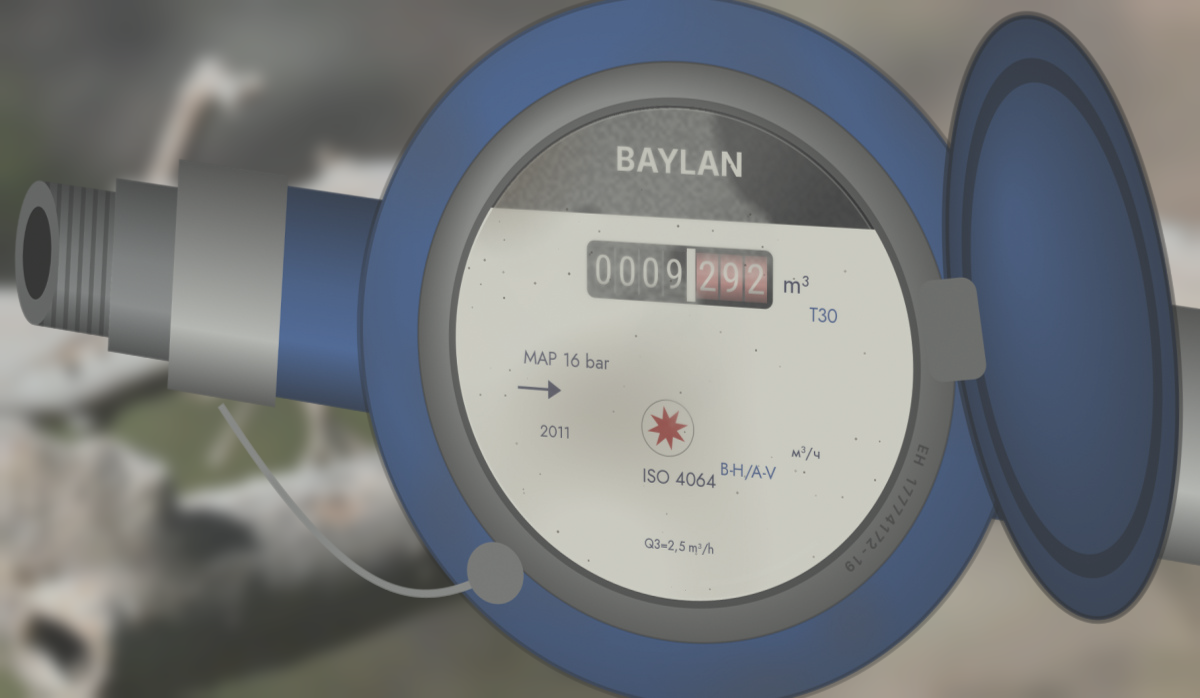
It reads m³ 9.292
